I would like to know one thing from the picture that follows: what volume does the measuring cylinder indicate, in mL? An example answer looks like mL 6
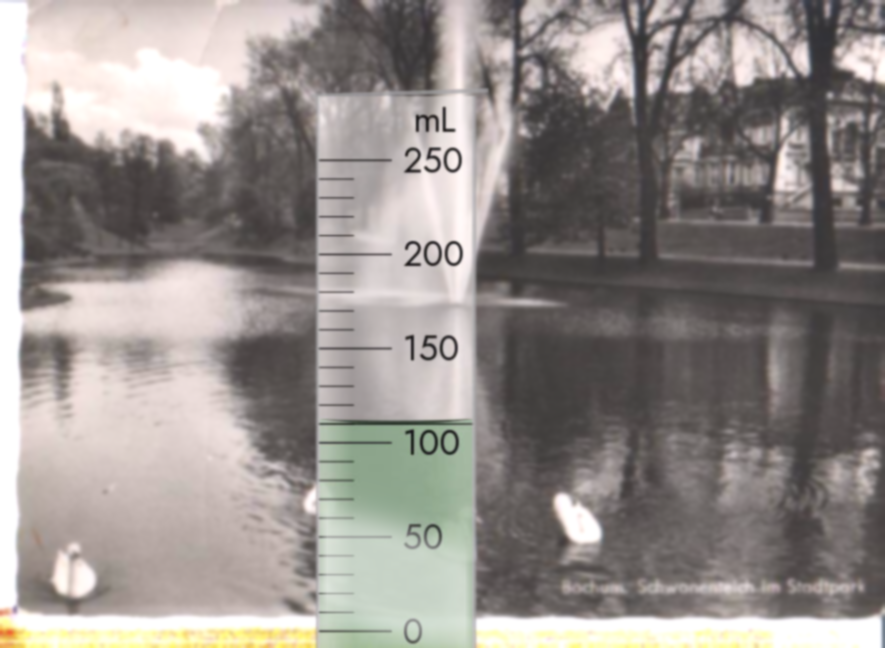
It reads mL 110
